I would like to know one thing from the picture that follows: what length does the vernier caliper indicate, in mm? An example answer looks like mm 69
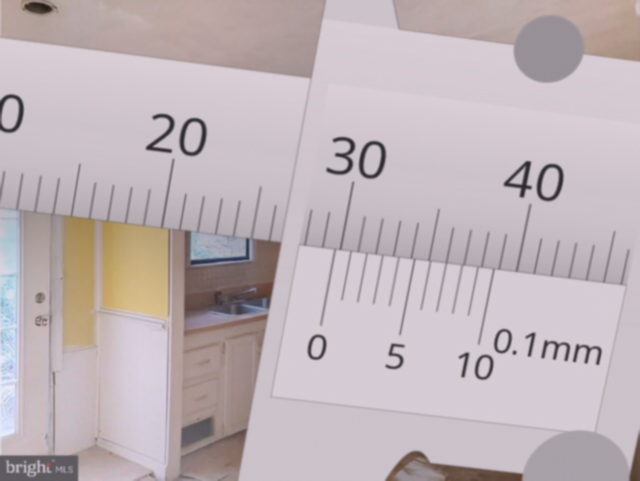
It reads mm 29.7
